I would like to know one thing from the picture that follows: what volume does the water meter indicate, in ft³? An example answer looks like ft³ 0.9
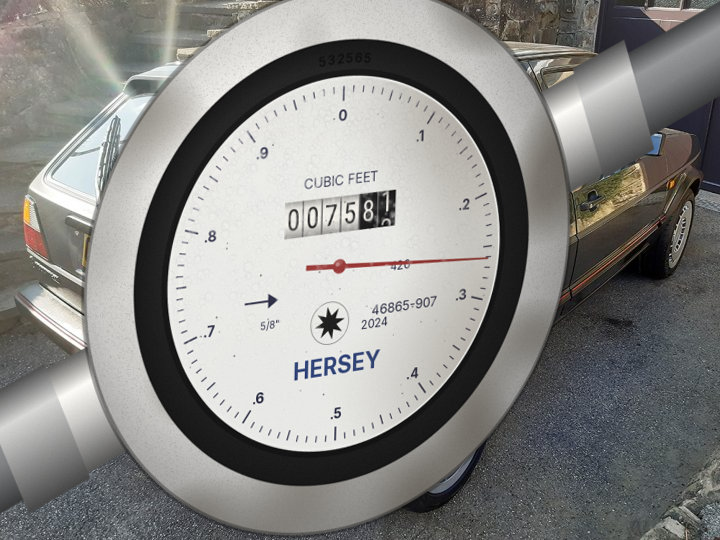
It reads ft³ 7581.26
